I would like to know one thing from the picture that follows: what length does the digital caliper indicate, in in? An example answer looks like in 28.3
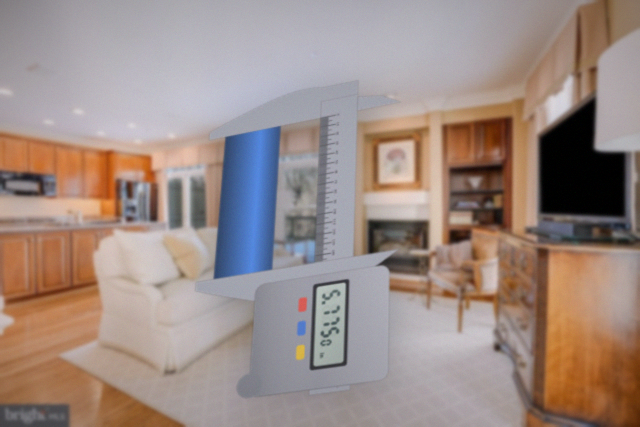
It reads in 5.7750
